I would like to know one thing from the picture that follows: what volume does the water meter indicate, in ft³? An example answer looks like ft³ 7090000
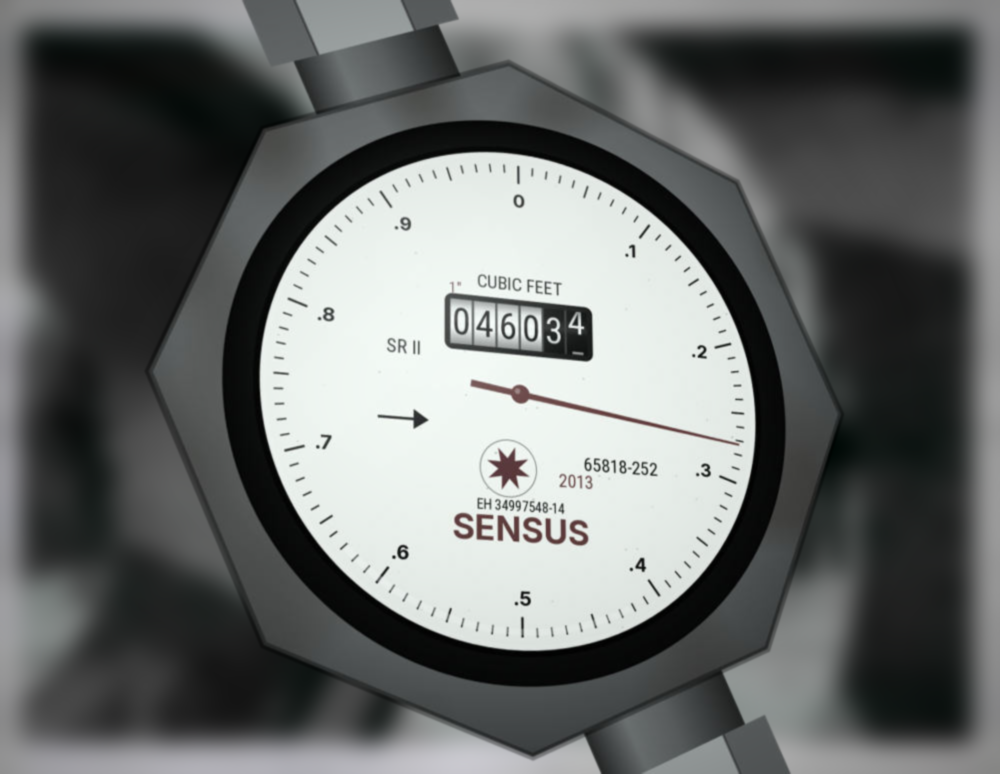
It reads ft³ 46034.27
